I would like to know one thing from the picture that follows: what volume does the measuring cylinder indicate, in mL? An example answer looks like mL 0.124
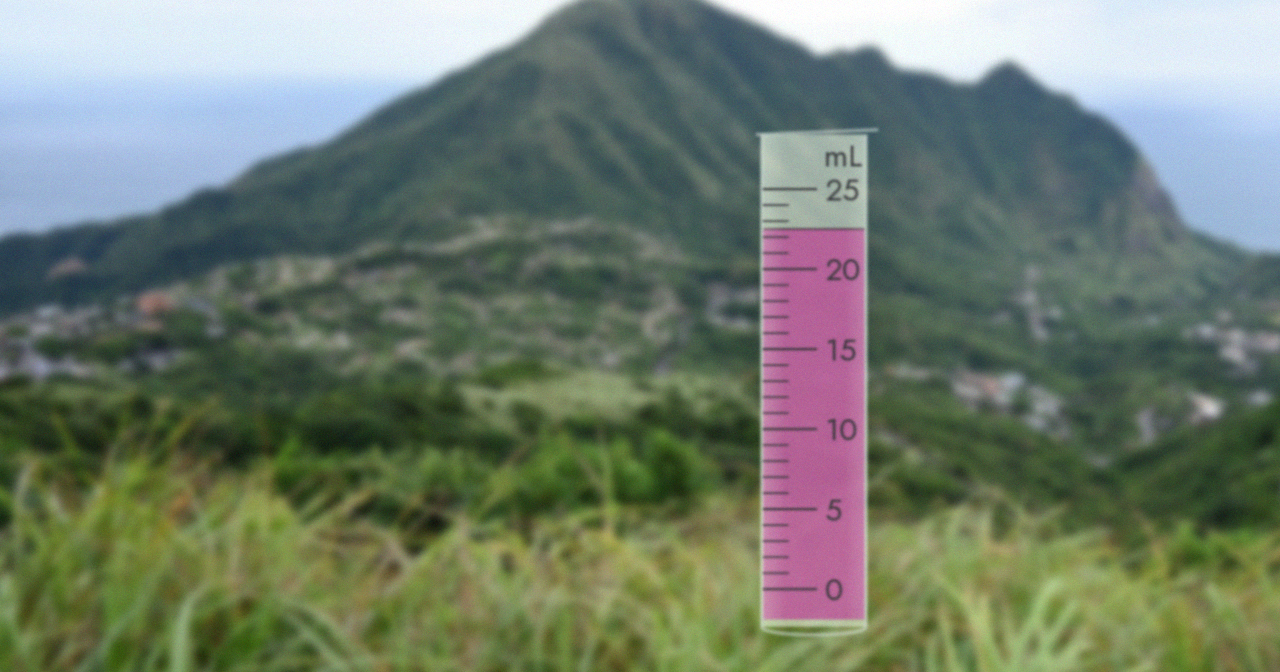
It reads mL 22.5
